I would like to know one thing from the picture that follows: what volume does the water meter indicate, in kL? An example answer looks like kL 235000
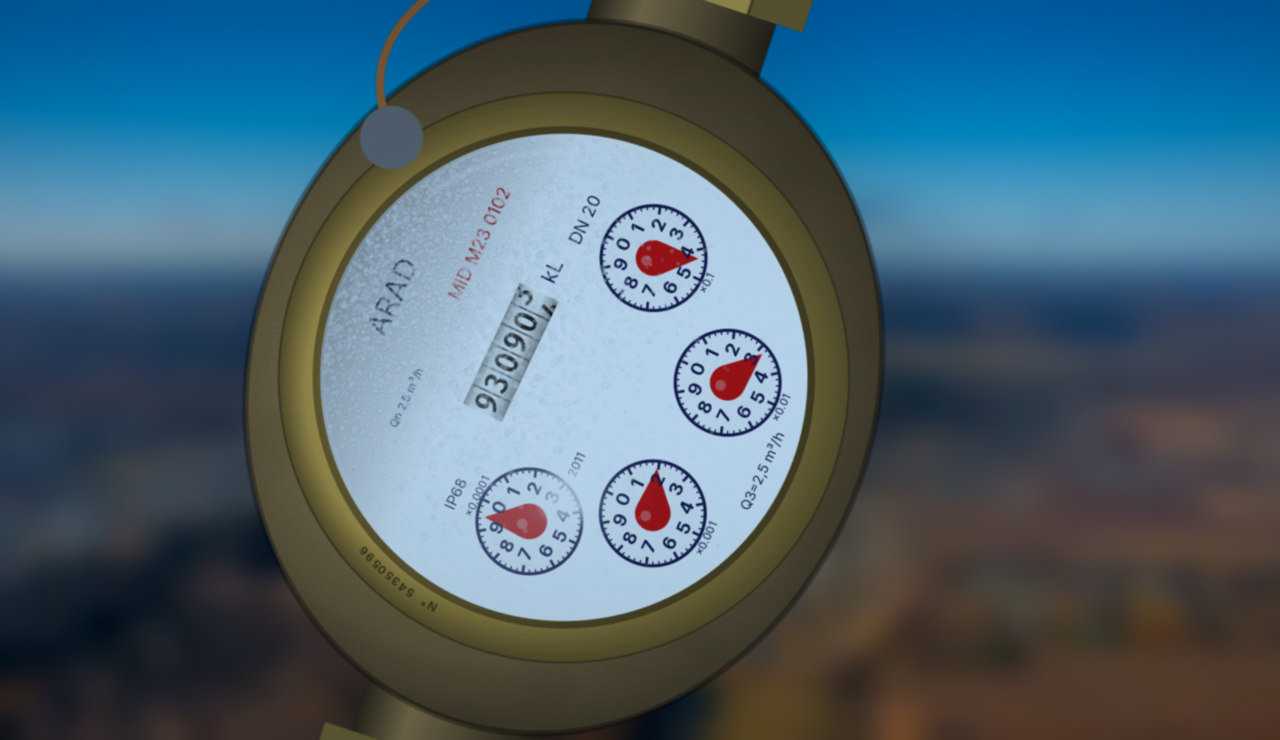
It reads kL 930903.4319
